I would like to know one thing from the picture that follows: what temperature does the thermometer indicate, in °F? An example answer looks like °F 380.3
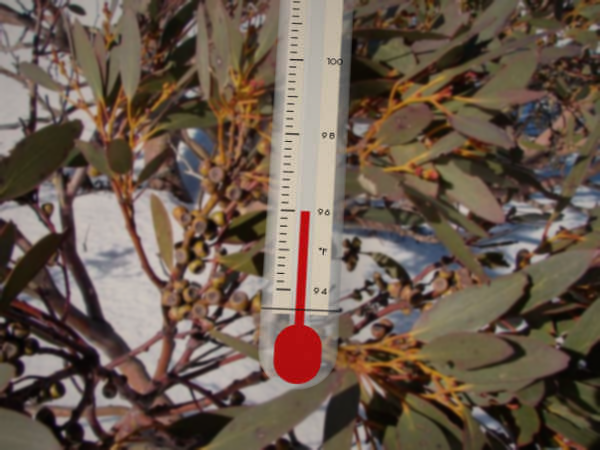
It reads °F 96
